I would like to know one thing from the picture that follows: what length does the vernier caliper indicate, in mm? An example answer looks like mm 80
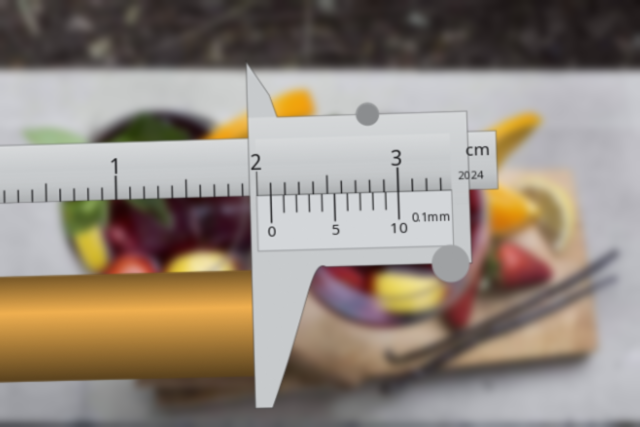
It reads mm 21.0
